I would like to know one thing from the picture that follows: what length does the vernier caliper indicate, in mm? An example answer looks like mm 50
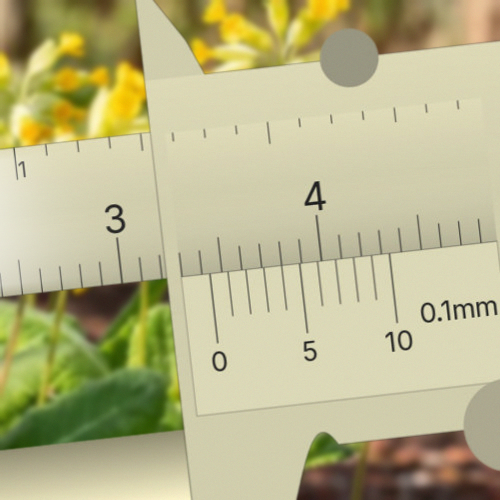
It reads mm 34.4
